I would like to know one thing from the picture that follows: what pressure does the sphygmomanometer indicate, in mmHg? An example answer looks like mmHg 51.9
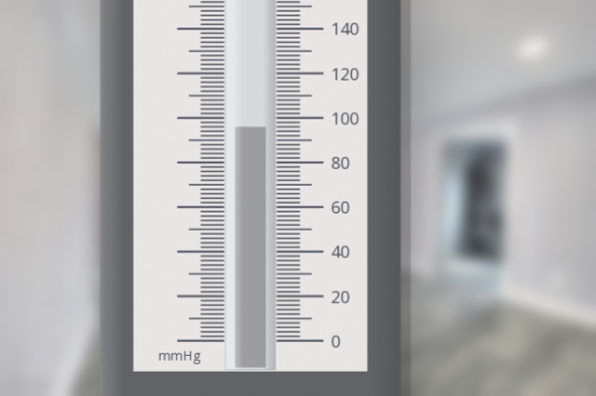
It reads mmHg 96
